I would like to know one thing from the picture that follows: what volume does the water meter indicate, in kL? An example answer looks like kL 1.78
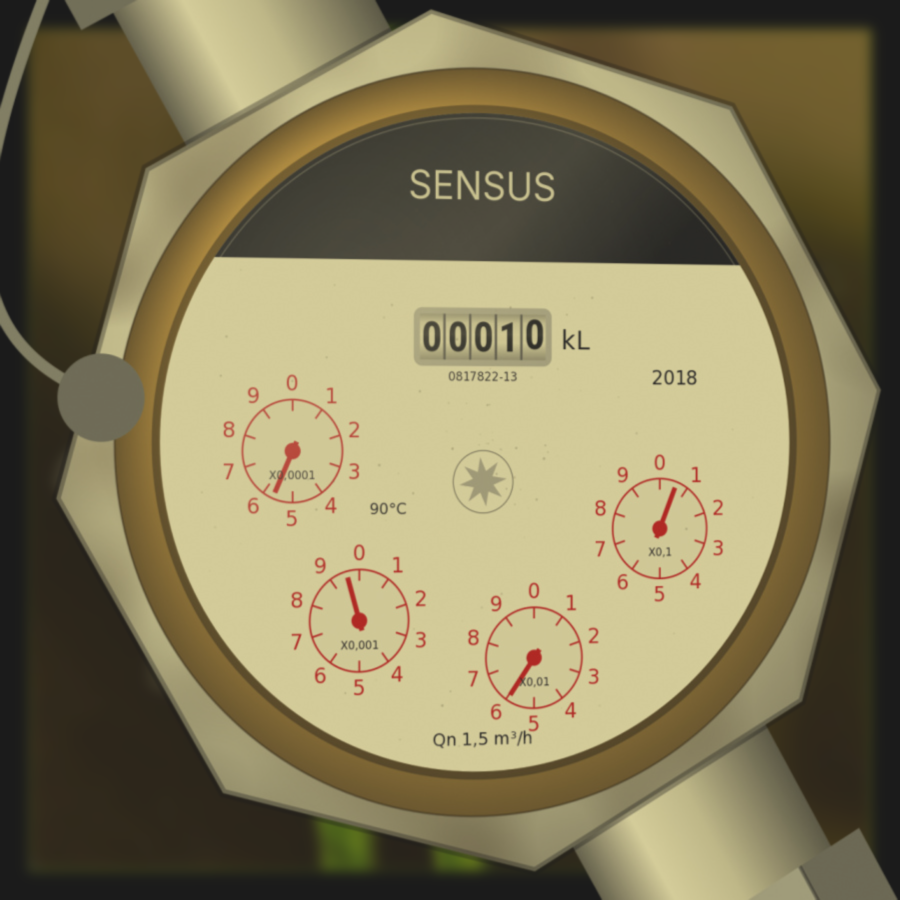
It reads kL 10.0595
